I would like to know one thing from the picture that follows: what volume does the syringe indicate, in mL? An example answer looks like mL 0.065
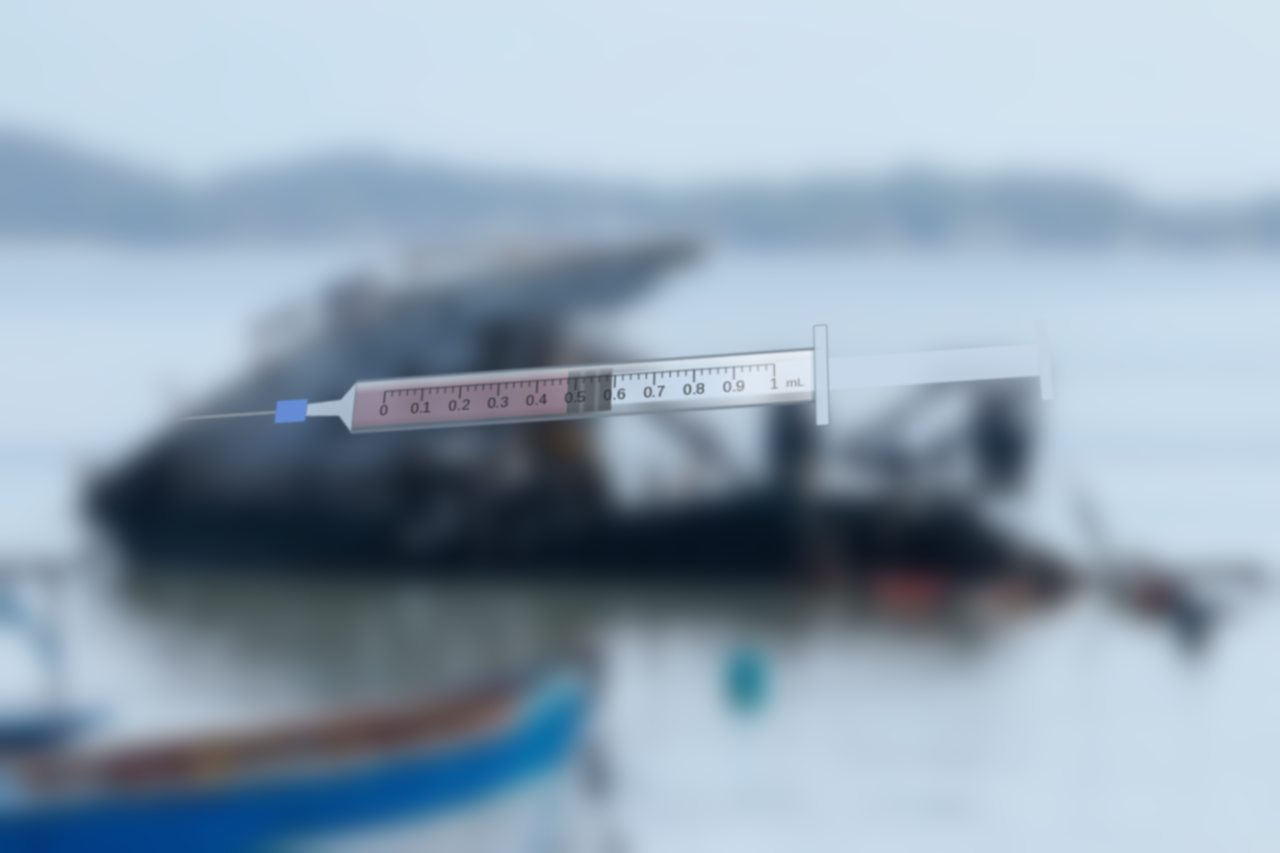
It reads mL 0.48
